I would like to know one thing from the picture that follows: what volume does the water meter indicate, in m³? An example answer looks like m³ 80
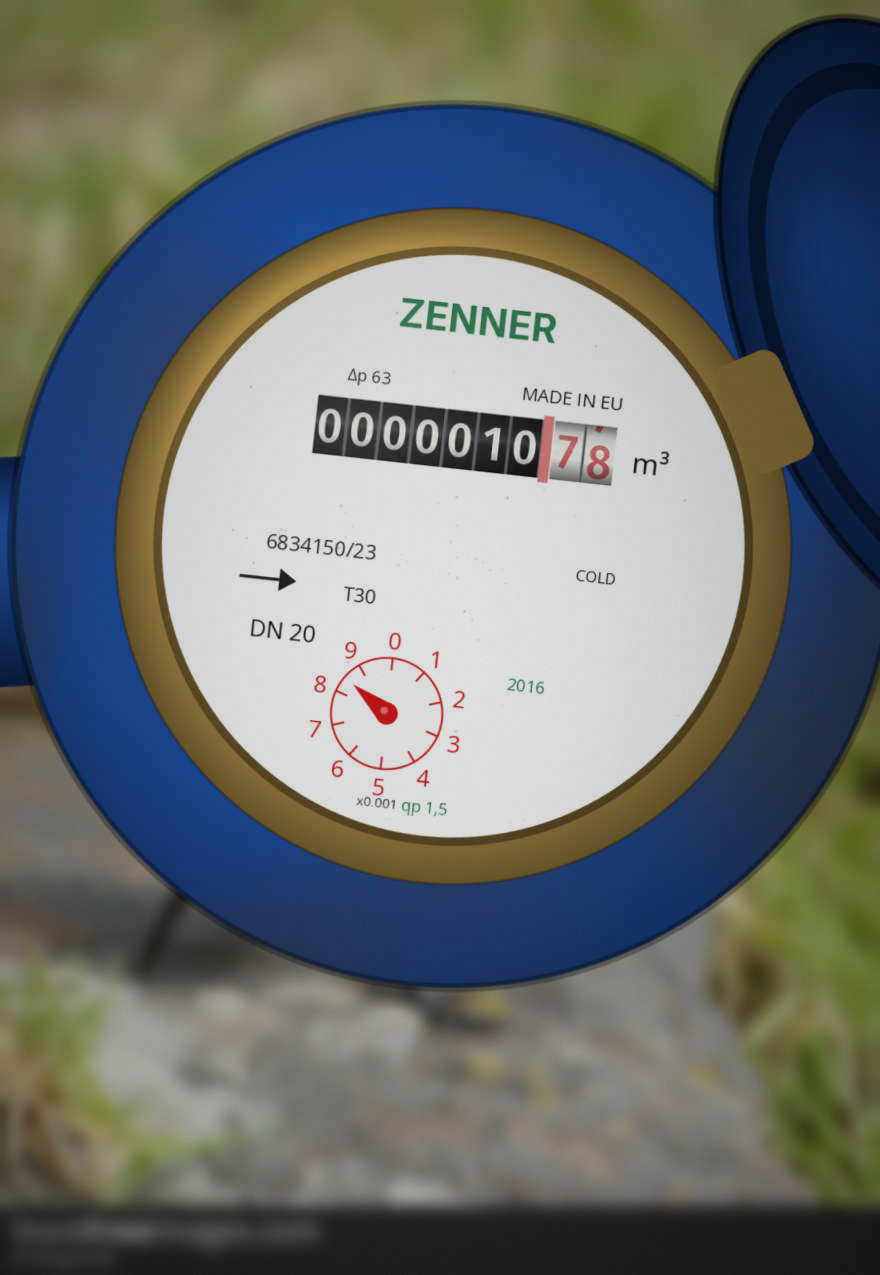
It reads m³ 10.778
